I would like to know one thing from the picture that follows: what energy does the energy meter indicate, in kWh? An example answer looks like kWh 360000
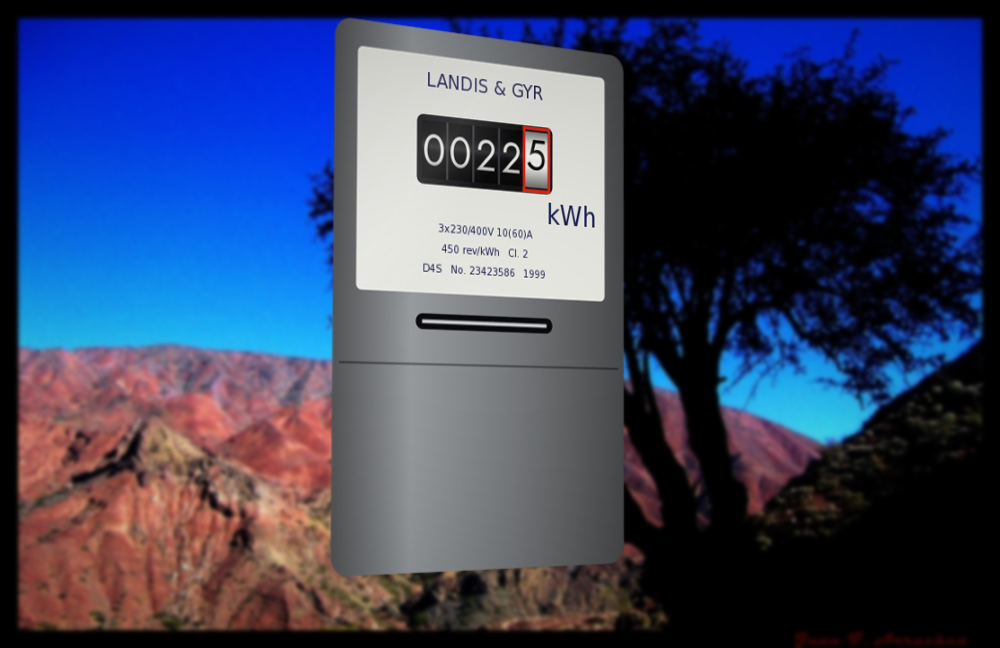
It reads kWh 22.5
